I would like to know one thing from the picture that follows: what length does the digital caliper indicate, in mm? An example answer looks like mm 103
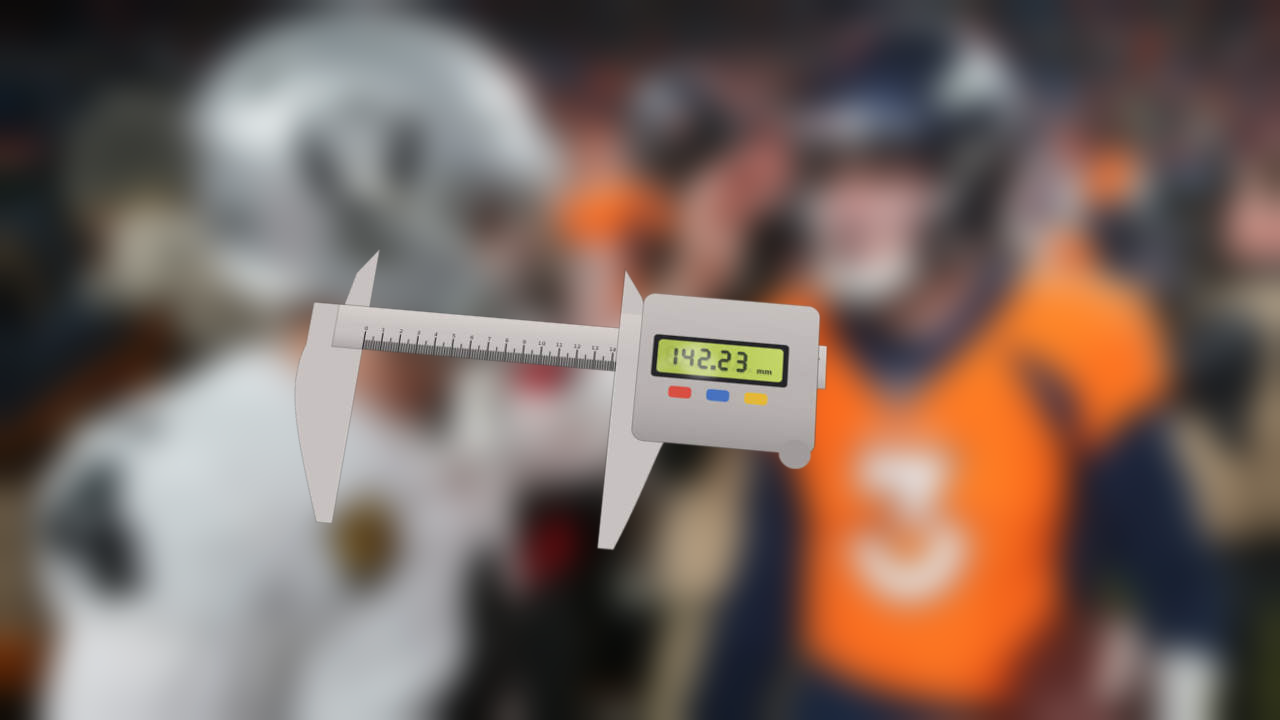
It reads mm 142.23
